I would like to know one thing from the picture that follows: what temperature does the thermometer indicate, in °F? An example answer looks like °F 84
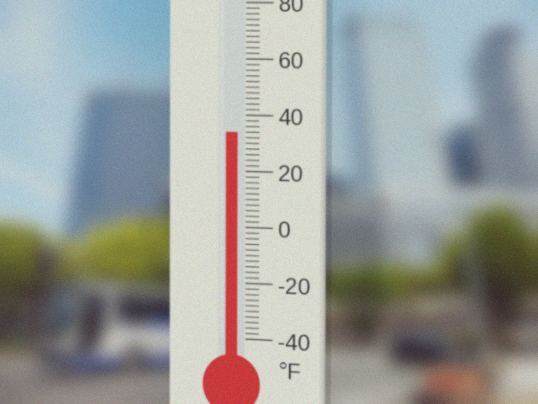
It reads °F 34
